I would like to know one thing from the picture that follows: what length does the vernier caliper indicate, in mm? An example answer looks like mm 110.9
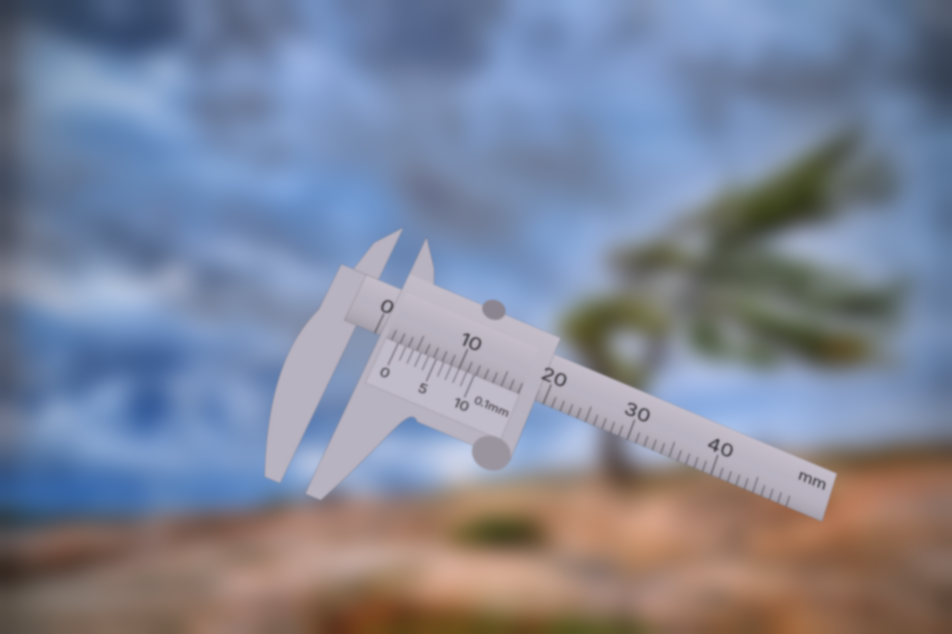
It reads mm 2.8
